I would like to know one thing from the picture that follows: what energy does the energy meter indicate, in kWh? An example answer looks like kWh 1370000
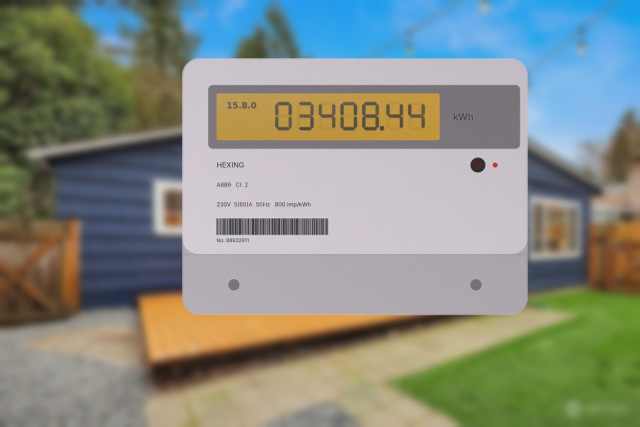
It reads kWh 3408.44
